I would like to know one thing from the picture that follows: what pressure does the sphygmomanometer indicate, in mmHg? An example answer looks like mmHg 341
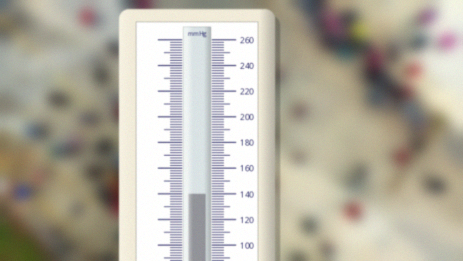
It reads mmHg 140
